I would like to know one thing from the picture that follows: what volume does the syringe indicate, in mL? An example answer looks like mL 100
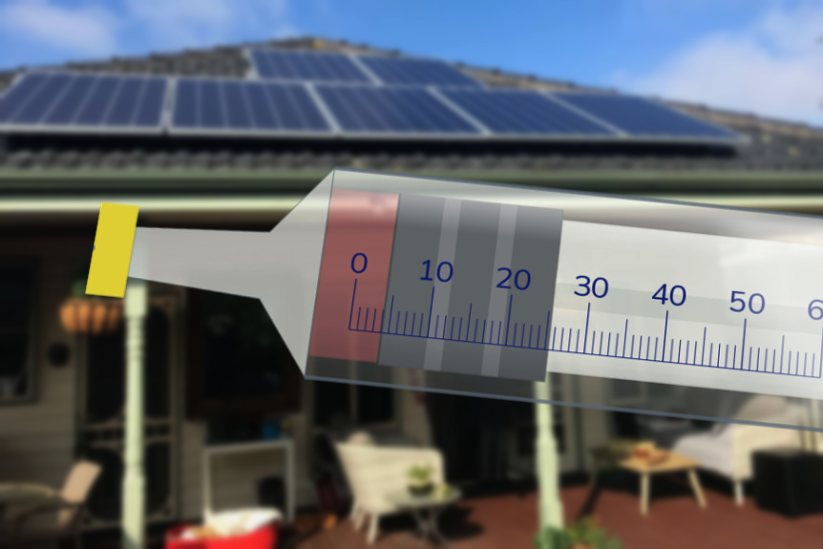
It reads mL 4
